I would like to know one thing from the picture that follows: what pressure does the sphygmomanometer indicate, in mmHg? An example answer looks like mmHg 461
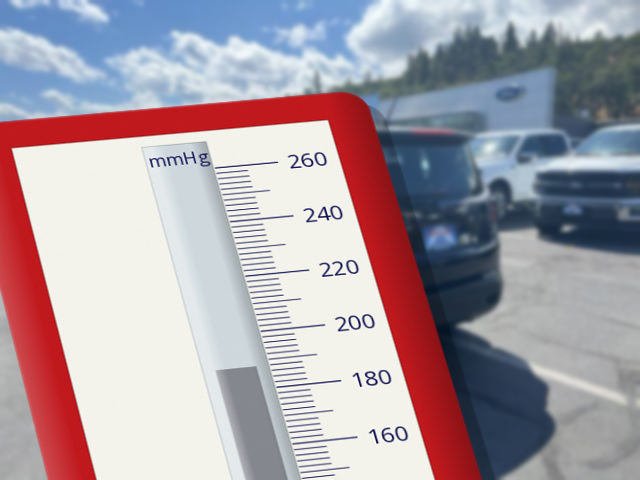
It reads mmHg 188
